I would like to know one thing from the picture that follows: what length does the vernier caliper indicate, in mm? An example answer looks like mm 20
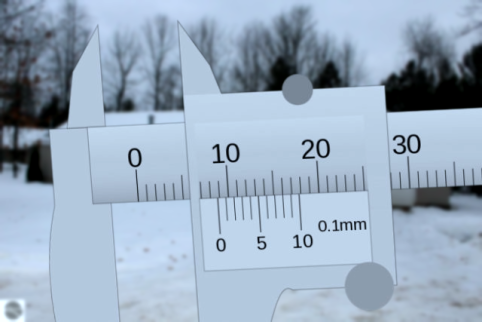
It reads mm 8.8
